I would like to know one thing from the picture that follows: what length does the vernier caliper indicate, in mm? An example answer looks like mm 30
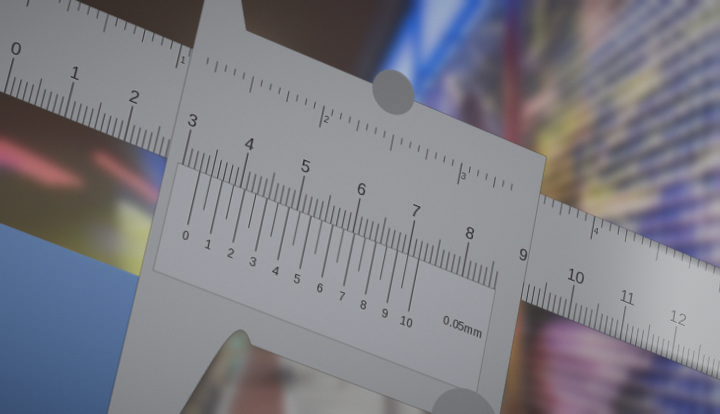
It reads mm 33.0
